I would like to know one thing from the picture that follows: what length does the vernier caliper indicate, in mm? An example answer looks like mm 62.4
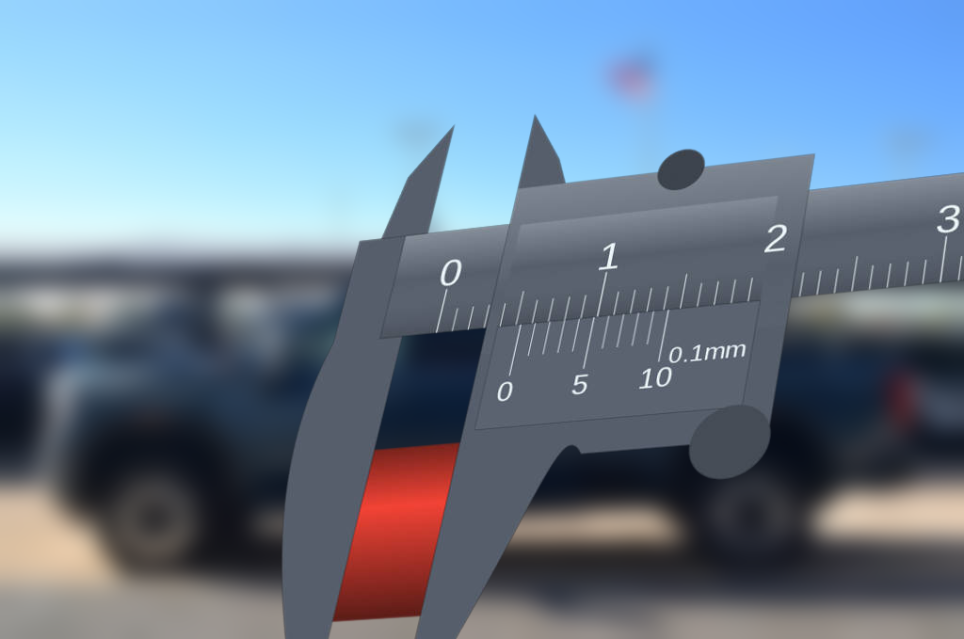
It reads mm 5.3
